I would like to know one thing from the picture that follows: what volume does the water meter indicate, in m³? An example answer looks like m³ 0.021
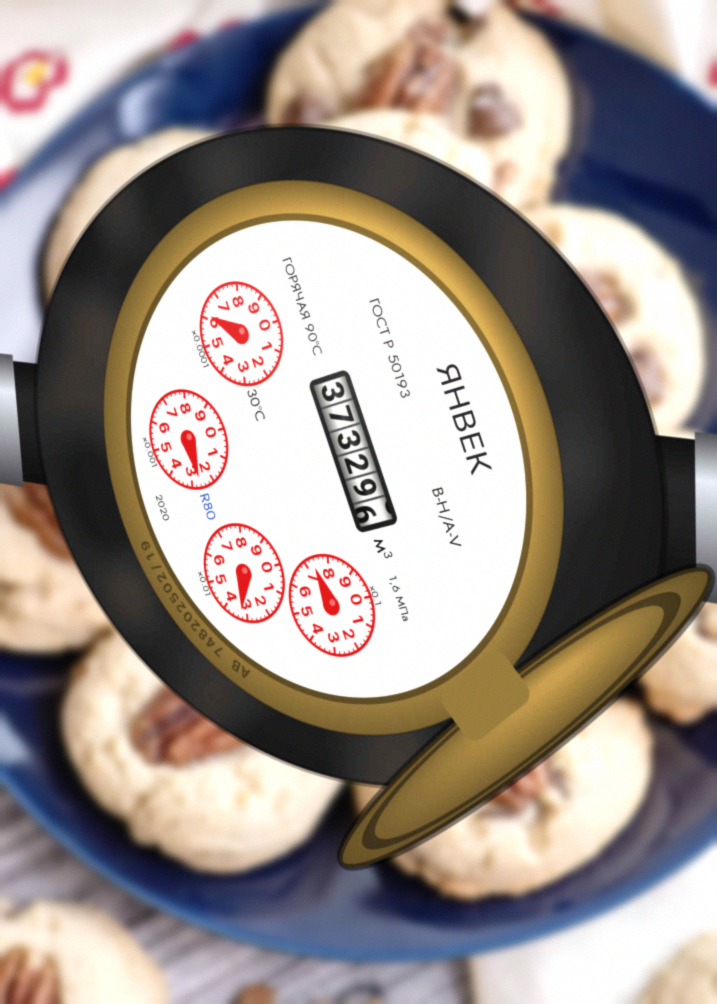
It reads m³ 373295.7326
